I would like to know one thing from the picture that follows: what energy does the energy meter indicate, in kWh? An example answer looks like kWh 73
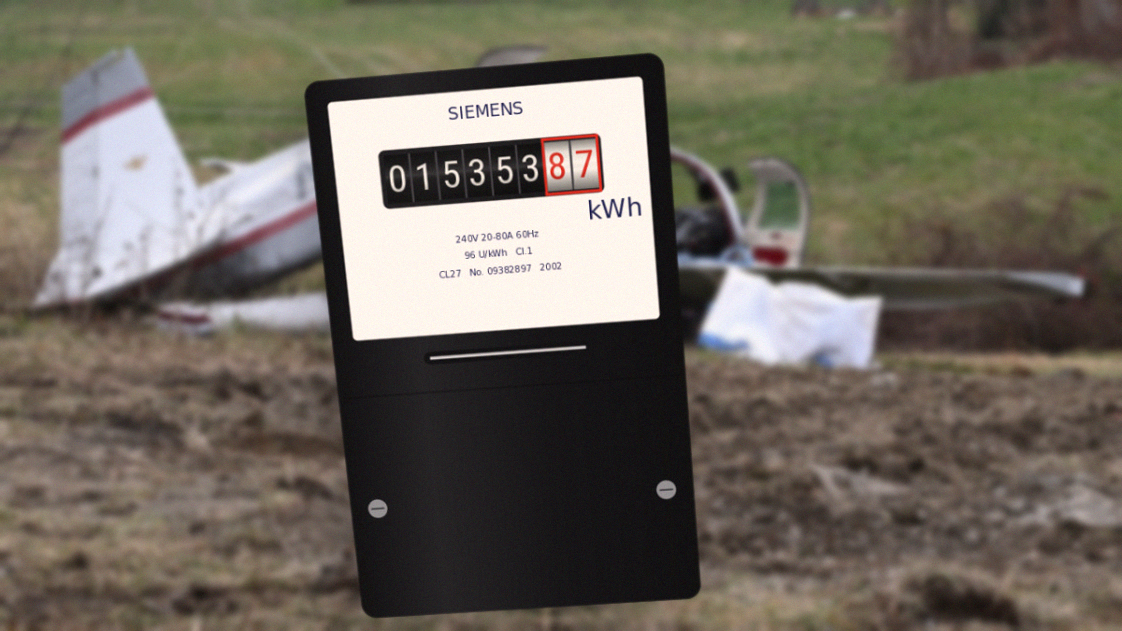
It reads kWh 15353.87
